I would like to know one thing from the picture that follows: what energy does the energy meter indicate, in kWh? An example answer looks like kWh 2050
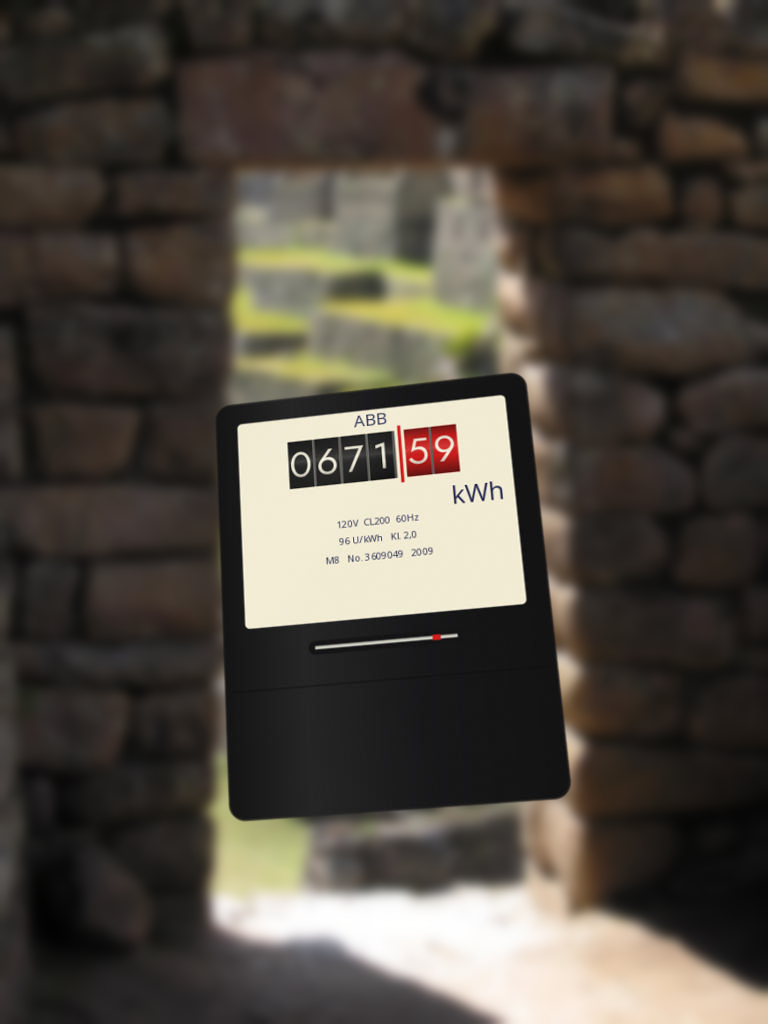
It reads kWh 671.59
